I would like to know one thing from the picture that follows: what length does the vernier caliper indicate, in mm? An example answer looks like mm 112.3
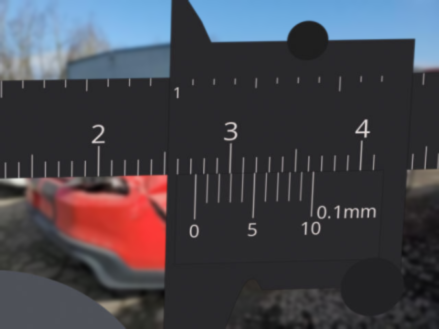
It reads mm 27.4
